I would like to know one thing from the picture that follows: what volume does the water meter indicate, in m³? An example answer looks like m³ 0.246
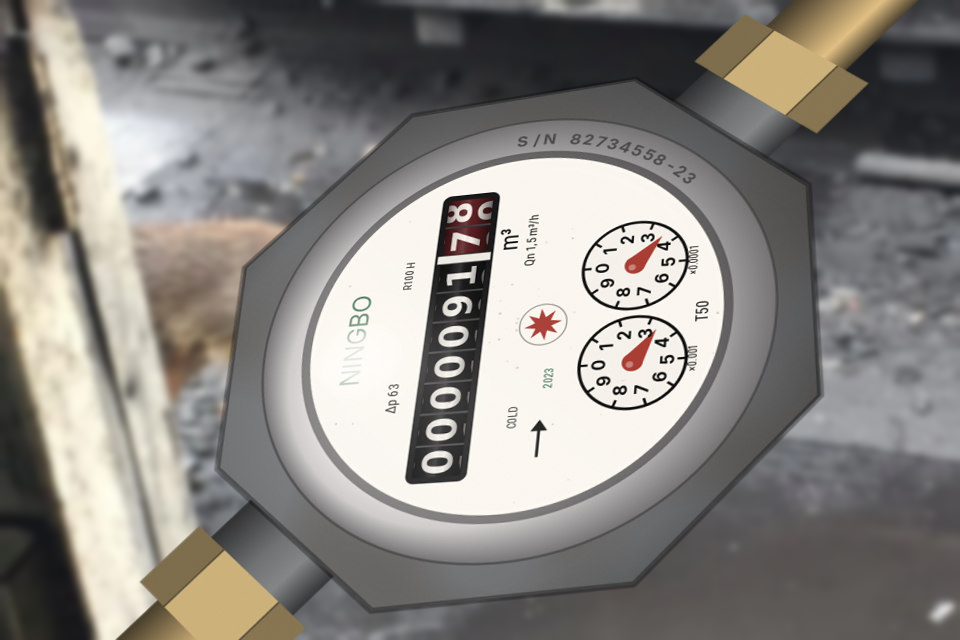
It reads m³ 91.7833
